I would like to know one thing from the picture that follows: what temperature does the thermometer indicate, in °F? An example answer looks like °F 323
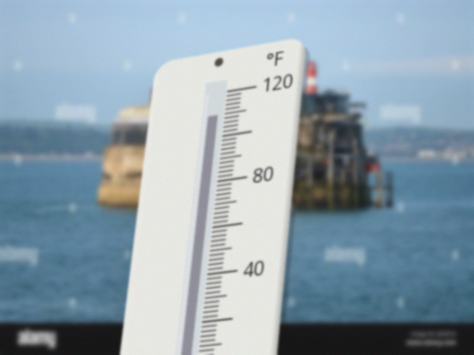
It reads °F 110
